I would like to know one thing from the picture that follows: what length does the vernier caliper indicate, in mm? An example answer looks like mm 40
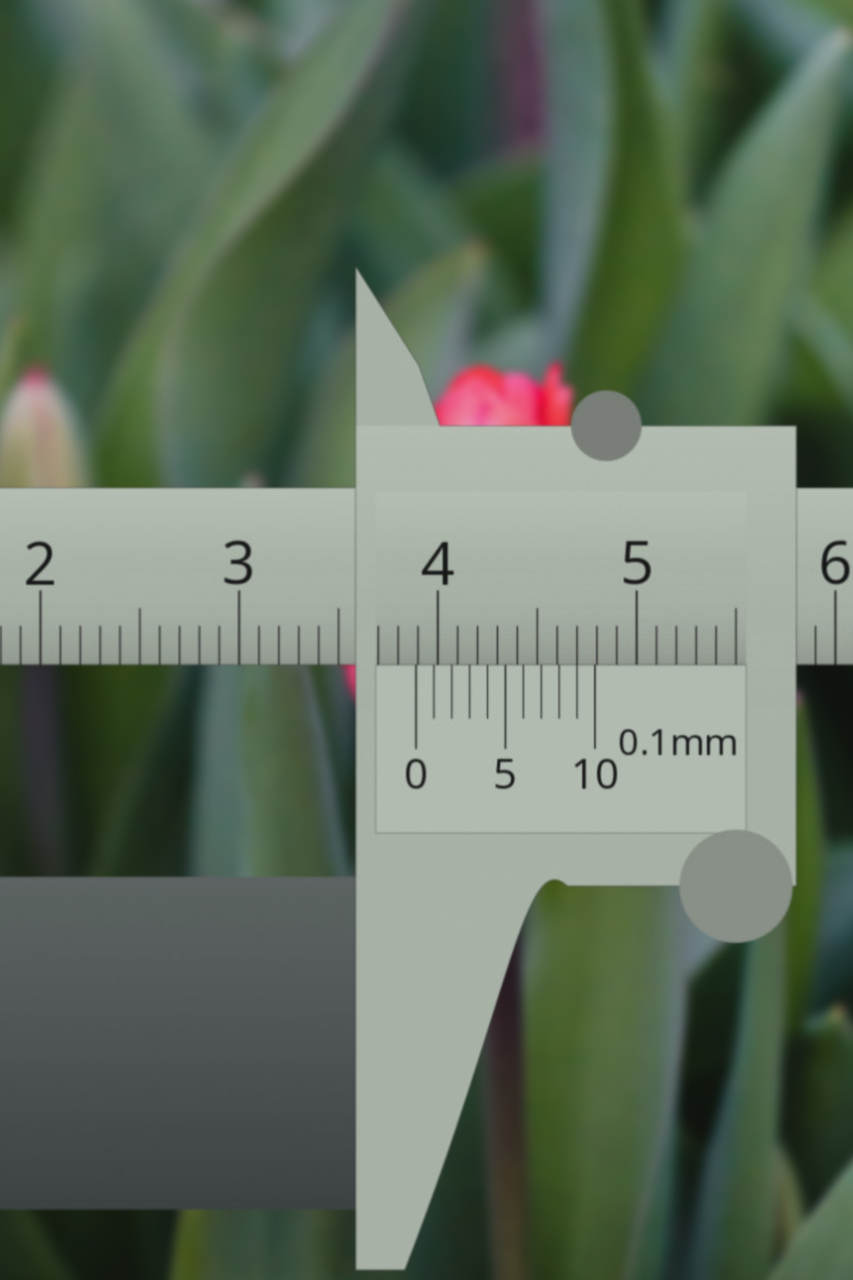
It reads mm 38.9
